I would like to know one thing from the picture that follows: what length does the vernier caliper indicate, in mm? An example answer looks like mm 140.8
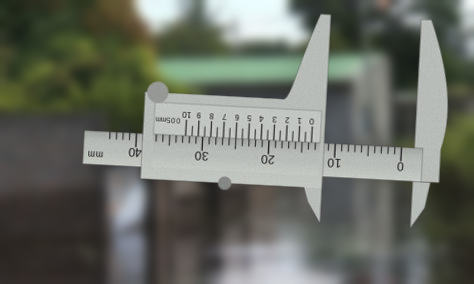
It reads mm 13.6
